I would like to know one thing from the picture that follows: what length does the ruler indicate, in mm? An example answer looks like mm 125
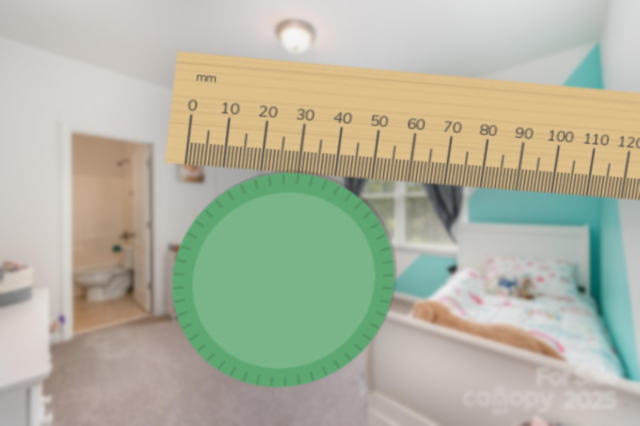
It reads mm 60
